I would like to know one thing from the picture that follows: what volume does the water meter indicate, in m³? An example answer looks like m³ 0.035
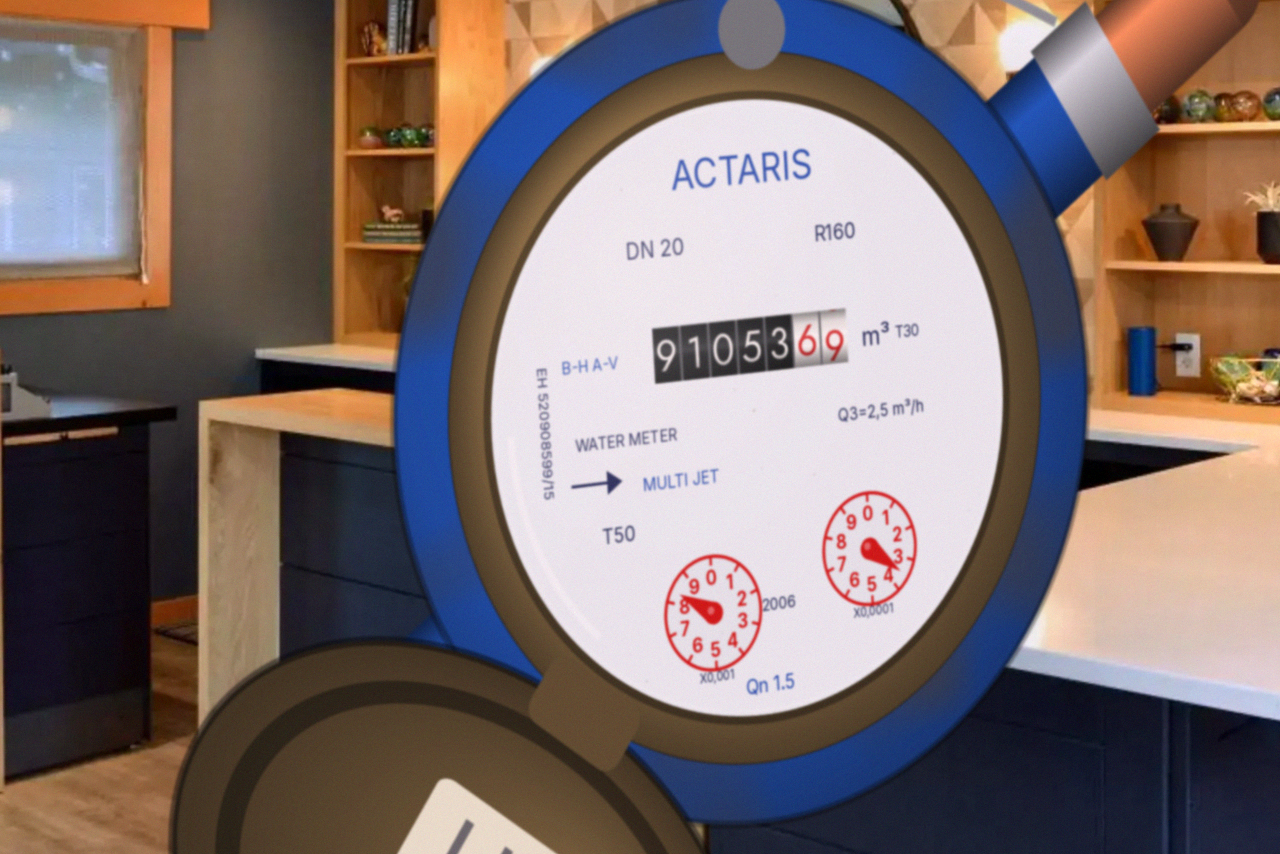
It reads m³ 91053.6883
